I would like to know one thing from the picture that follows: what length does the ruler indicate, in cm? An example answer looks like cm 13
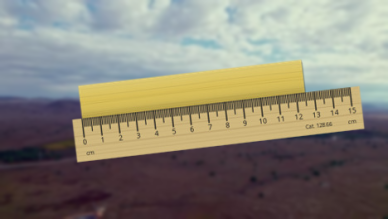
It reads cm 12.5
